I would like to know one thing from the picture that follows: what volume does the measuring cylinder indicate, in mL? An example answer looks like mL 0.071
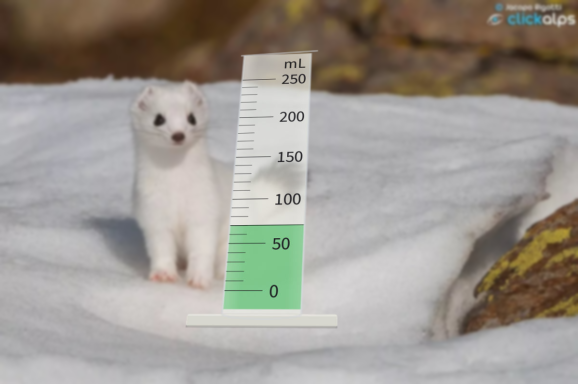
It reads mL 70
